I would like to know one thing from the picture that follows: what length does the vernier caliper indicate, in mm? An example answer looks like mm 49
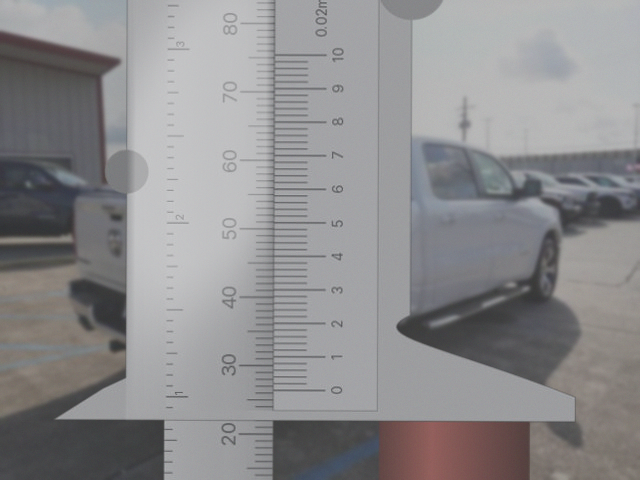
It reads mm 26.4
